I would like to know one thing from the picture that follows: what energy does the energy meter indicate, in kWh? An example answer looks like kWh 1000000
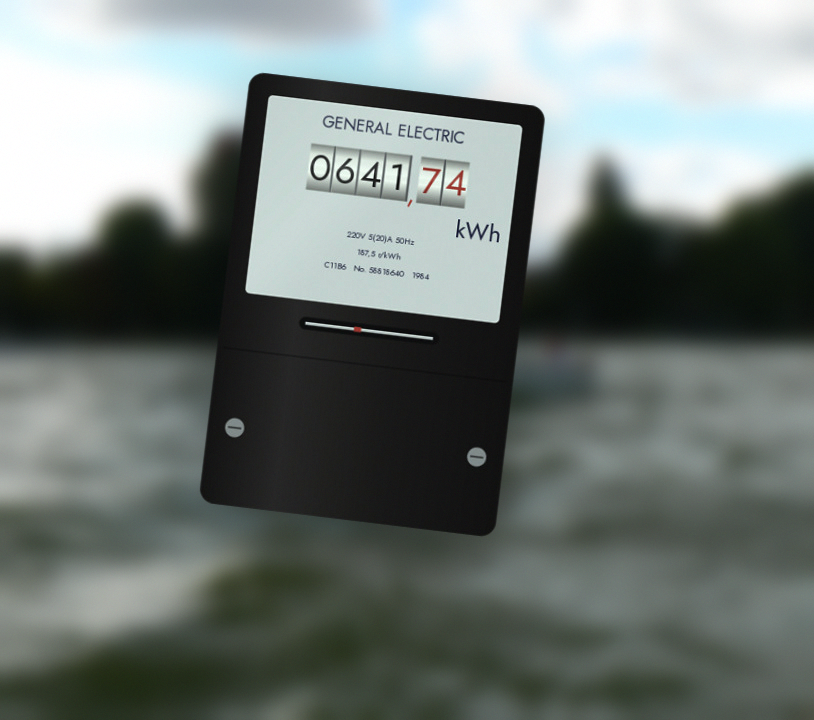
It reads kWh 641.74
